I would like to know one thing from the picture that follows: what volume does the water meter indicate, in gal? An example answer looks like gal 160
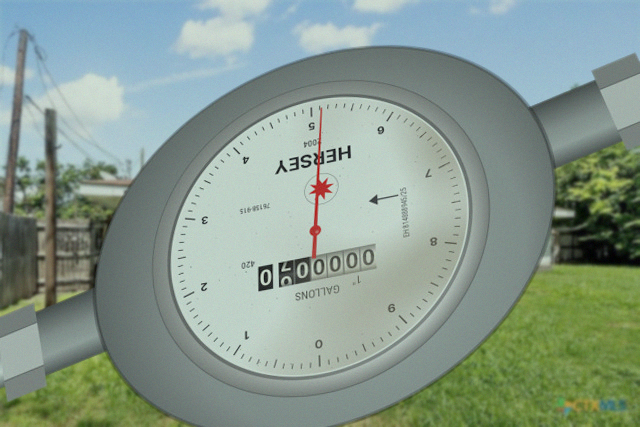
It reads gal 65.1
